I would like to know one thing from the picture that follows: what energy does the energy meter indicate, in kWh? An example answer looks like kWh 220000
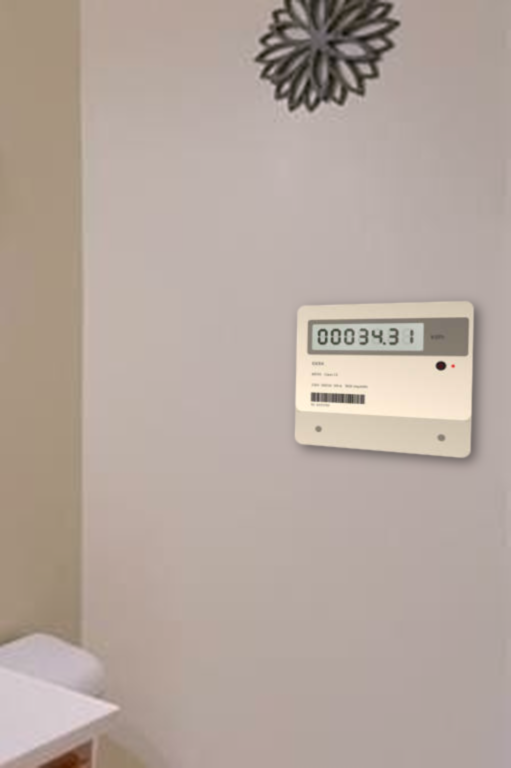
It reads kWh 34.31
